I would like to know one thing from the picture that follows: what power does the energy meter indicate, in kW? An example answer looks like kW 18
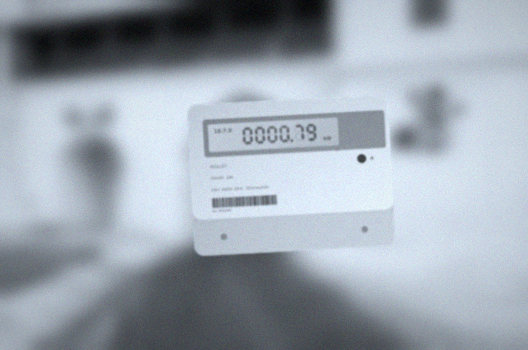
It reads kW 0.79
